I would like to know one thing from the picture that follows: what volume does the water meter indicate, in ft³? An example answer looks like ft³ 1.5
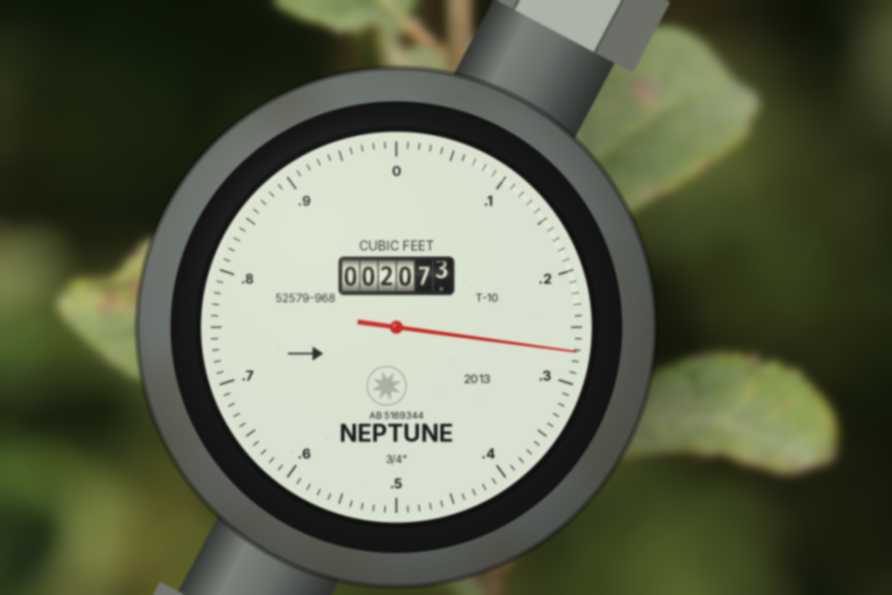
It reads ft³ 2073.27
